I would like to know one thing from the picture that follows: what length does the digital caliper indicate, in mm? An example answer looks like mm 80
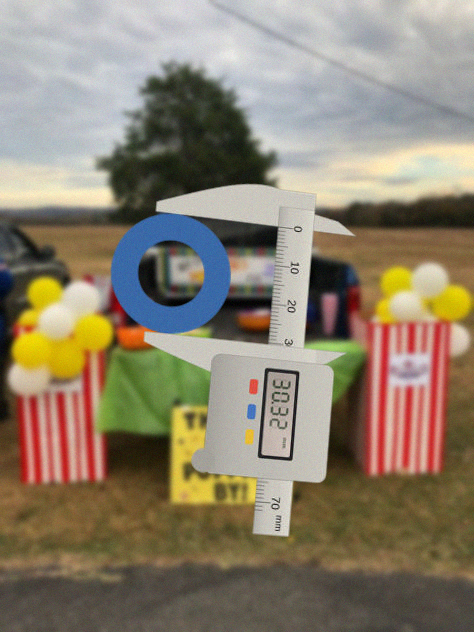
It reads mm 30.32
